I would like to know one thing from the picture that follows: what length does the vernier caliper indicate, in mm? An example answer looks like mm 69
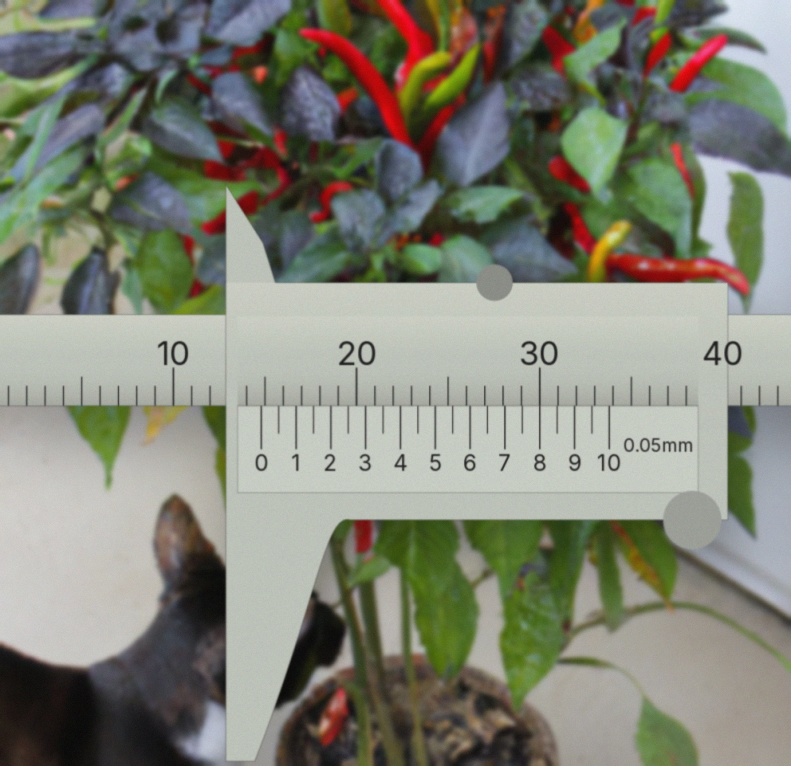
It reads mm 14.8
